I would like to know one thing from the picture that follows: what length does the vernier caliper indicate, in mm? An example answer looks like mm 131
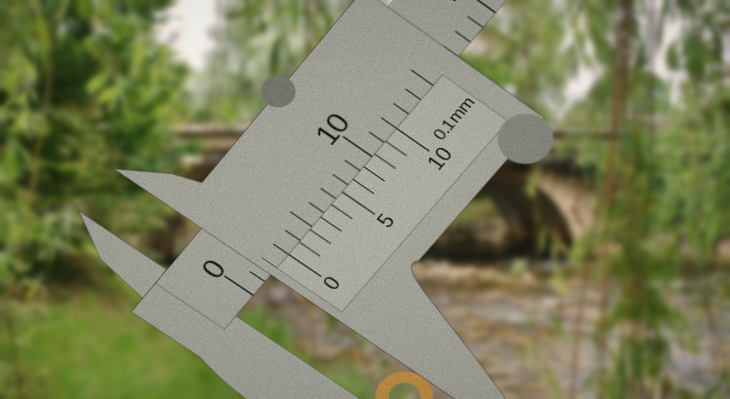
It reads mm 3.0
